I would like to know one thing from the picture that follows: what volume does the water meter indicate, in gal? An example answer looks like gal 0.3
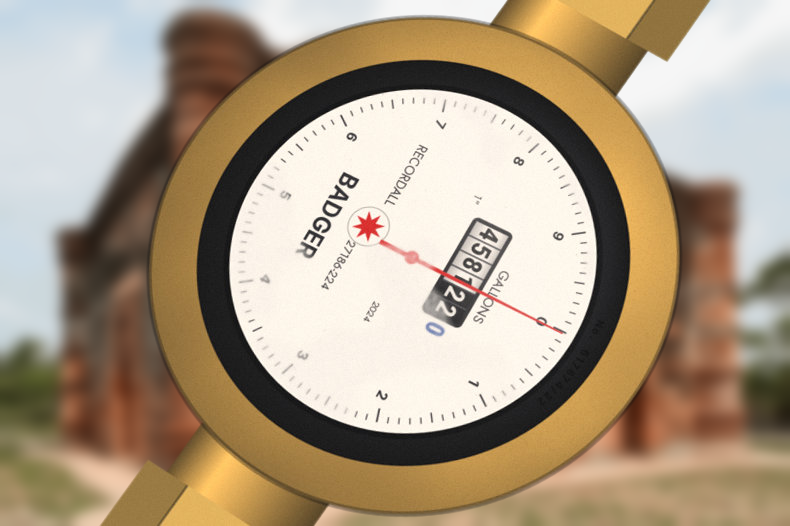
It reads gal 4581220.0
